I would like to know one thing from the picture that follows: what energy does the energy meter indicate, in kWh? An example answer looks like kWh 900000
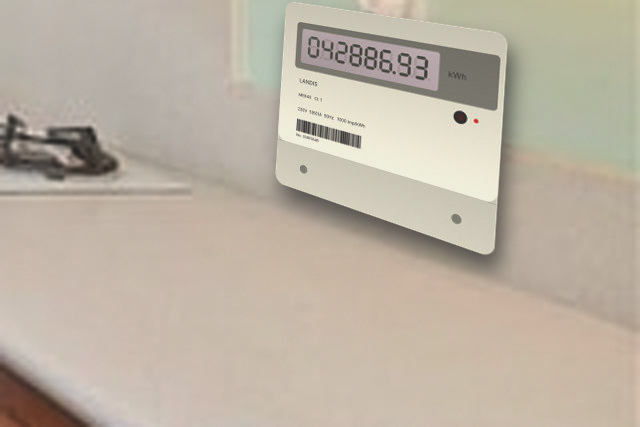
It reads kWh 42886.93
